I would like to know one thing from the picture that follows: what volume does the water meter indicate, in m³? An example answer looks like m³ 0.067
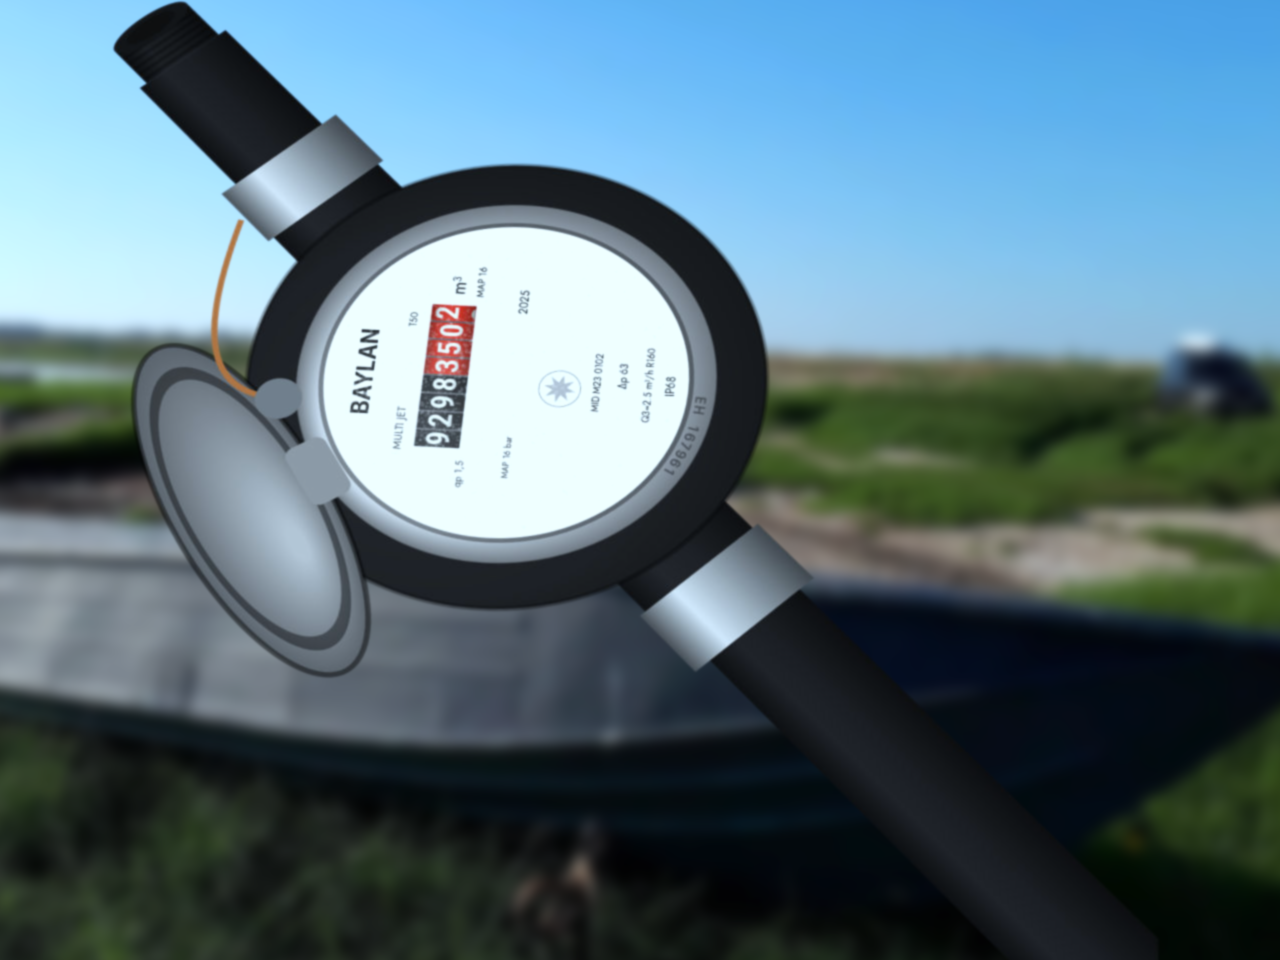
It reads m³ 9298.3502
